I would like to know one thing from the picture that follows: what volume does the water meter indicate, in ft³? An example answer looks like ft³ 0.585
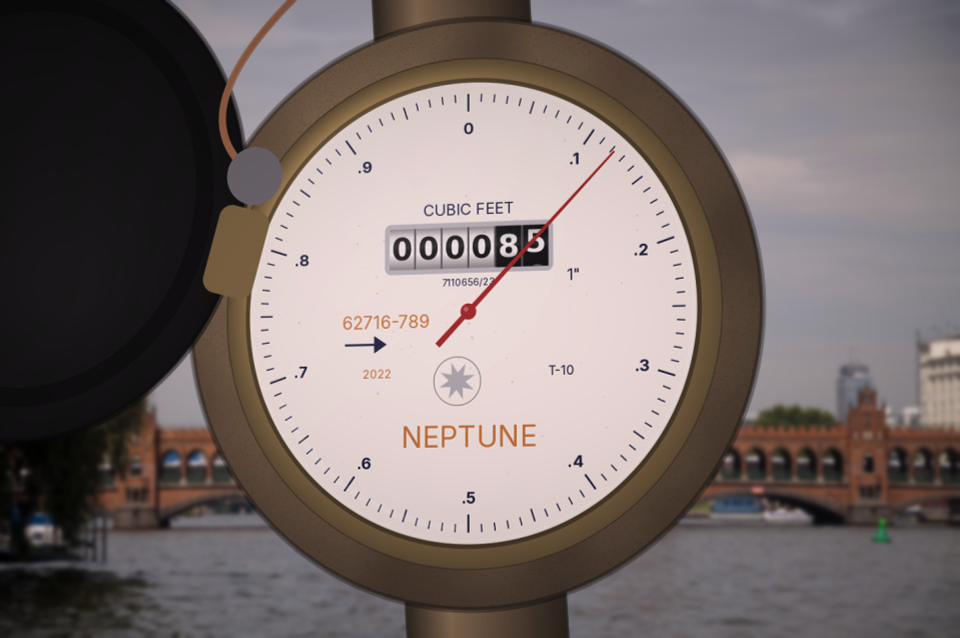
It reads ft³ 85.12
